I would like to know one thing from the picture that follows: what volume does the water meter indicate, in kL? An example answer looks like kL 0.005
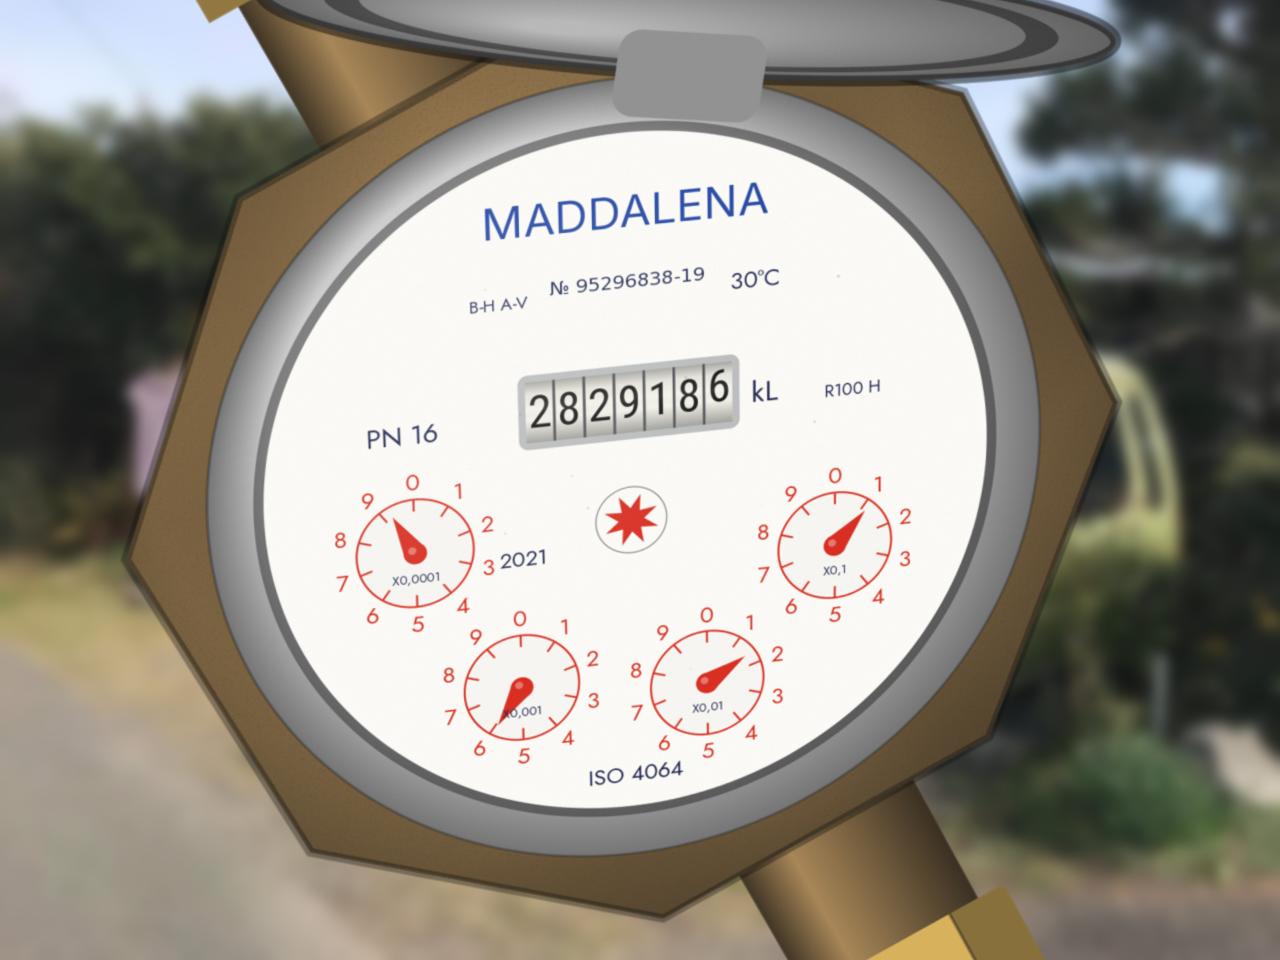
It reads kL 2829186.1159
